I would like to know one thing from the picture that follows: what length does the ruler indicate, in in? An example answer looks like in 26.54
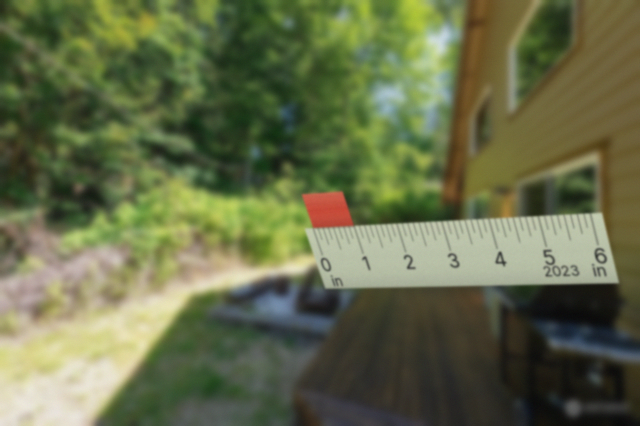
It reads in 1
